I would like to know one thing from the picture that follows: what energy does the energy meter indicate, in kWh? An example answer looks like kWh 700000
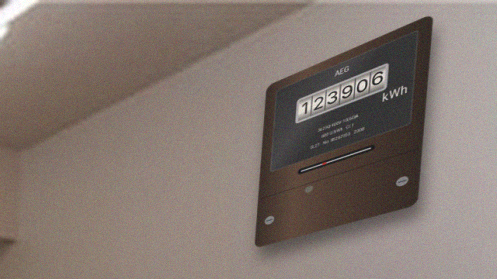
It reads kWh 123906
